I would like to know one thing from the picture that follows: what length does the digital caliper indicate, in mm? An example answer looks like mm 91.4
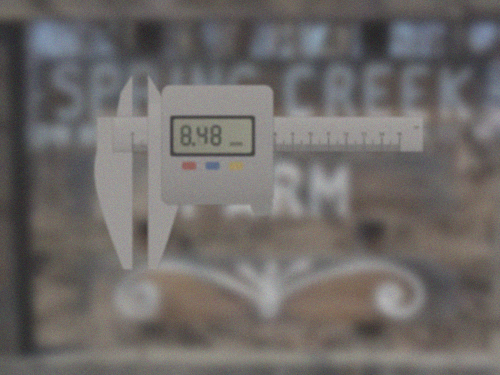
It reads mm 8.48
